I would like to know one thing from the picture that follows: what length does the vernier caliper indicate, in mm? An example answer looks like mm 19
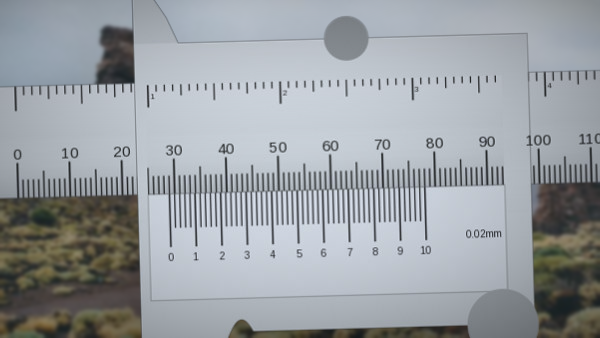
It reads mm 29.0
